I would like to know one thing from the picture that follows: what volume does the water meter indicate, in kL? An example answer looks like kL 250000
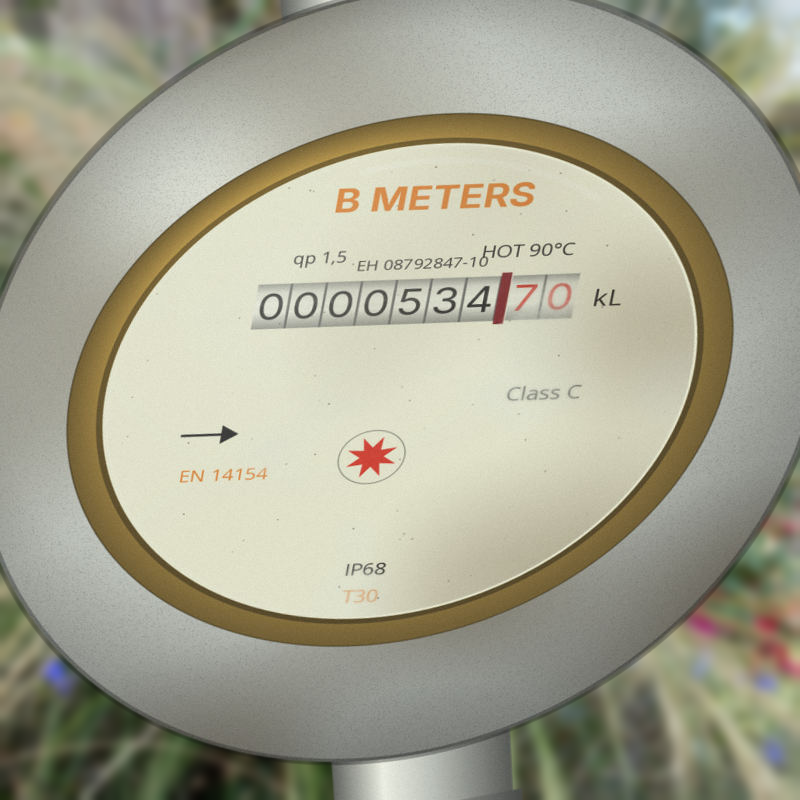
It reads kL 534.70
